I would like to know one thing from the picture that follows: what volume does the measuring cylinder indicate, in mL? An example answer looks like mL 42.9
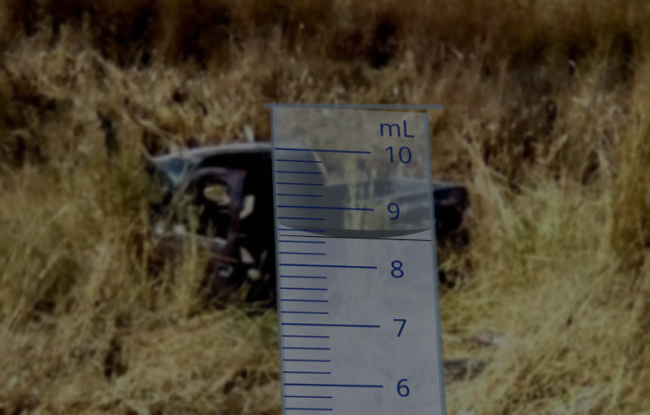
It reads mL 8.5
